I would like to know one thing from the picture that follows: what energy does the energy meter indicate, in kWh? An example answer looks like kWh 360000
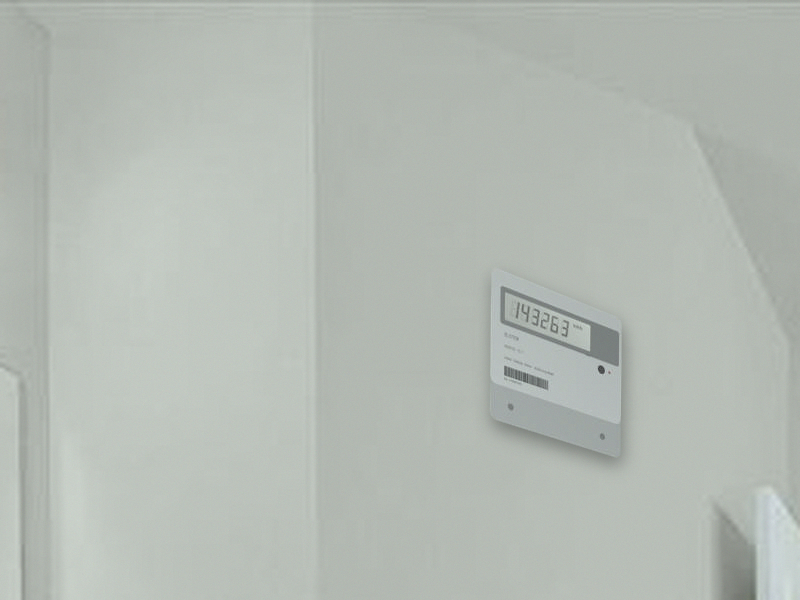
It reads kWh 143263
